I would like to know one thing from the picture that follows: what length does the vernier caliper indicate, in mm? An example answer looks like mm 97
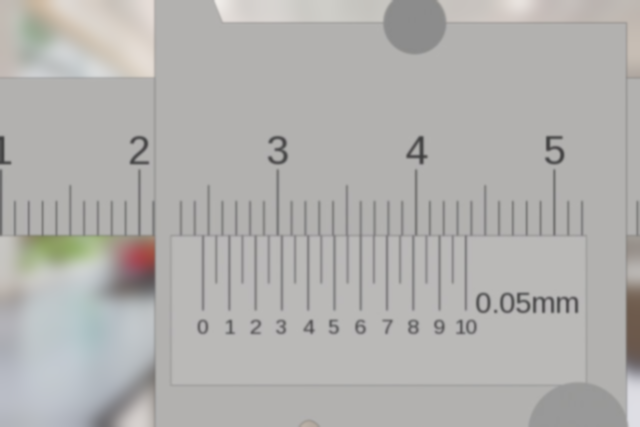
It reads mm 24.6
